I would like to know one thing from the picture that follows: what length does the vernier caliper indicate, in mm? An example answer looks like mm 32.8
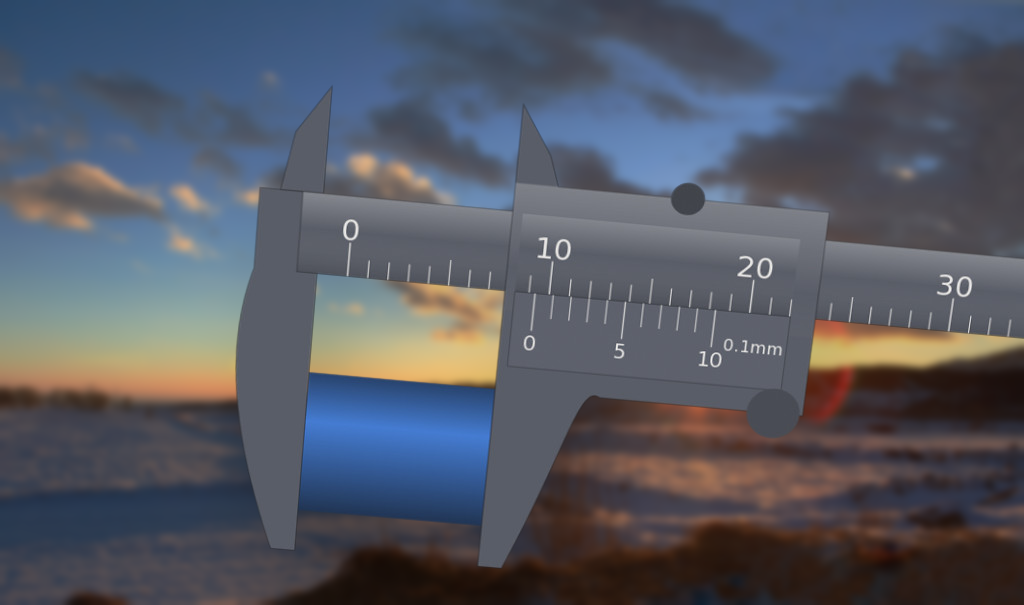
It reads mm 9.3
